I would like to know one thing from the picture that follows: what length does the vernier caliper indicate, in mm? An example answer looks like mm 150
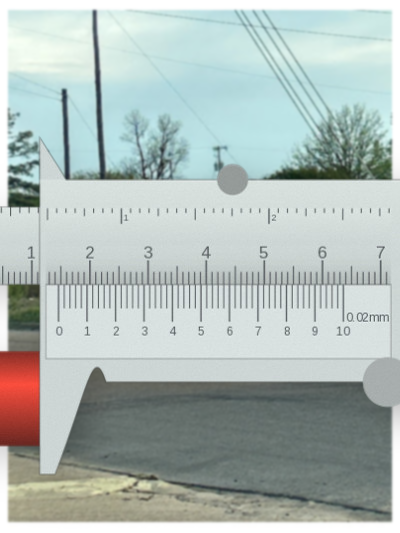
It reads mm 14.6
